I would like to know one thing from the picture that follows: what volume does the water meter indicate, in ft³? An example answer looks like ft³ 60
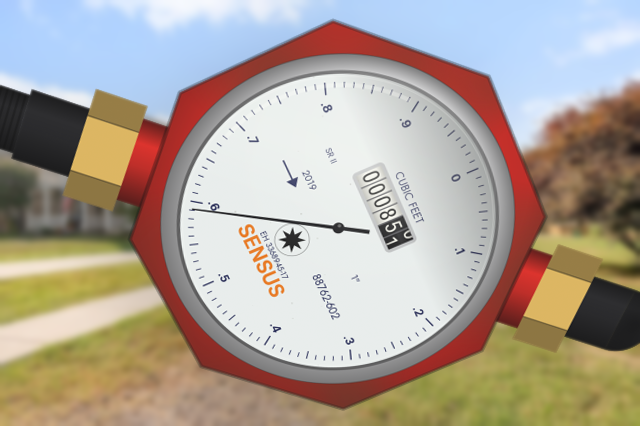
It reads ft³ 850.59
